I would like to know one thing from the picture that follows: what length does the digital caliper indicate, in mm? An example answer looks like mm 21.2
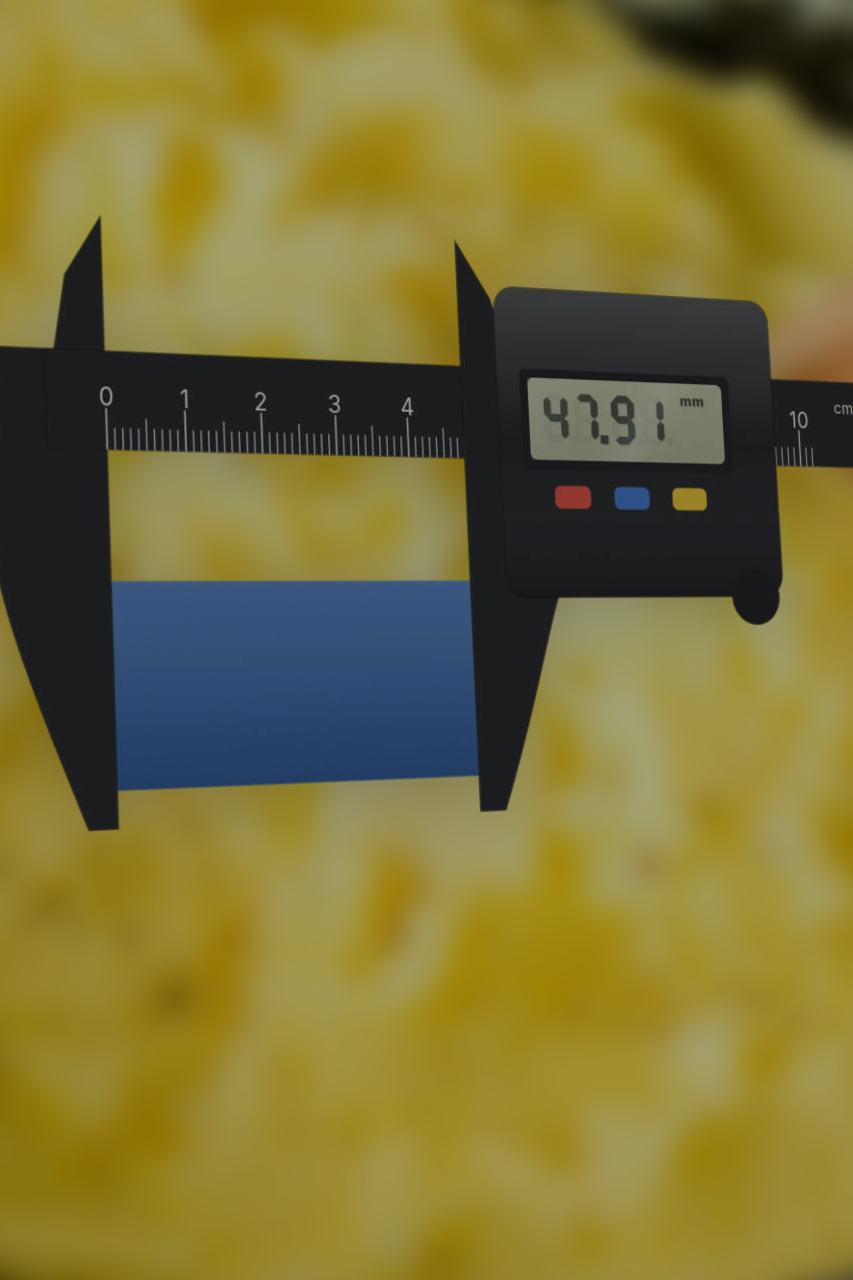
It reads mm 47.91
